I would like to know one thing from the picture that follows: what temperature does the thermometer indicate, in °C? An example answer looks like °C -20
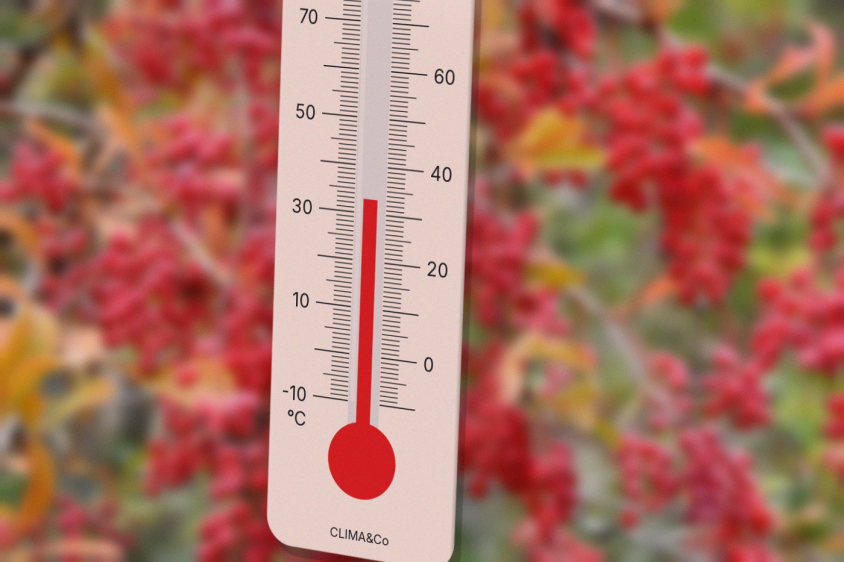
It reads °C 33
